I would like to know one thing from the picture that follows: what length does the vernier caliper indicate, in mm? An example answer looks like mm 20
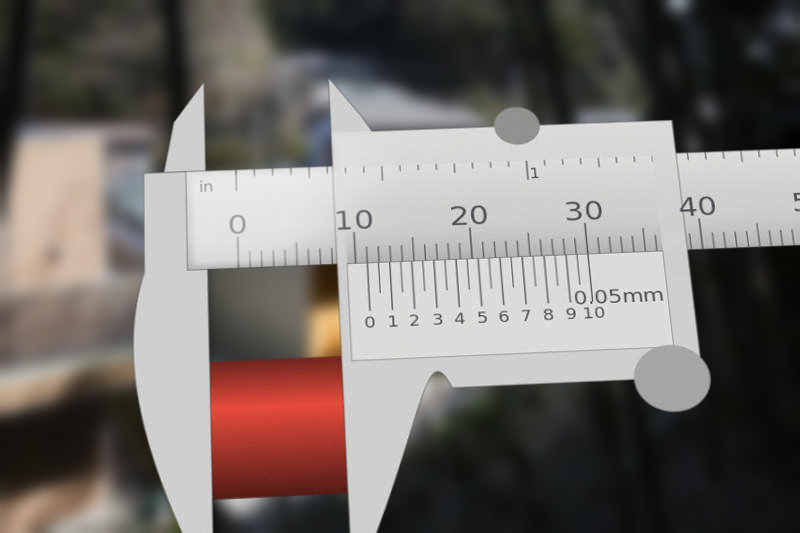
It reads mm 11.0
